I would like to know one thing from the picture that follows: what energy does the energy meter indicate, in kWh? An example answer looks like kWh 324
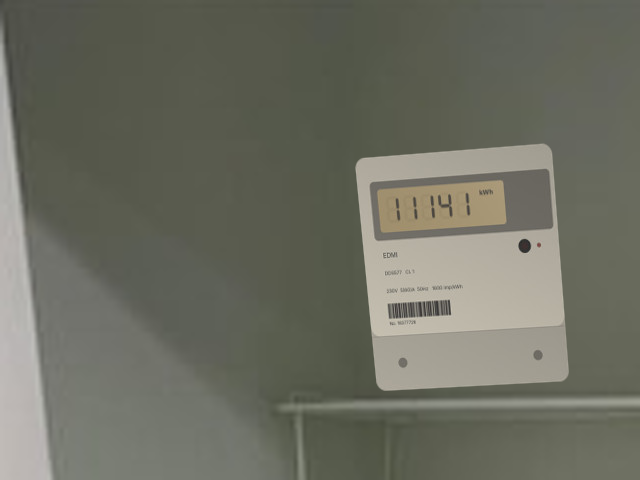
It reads kWh 11141
